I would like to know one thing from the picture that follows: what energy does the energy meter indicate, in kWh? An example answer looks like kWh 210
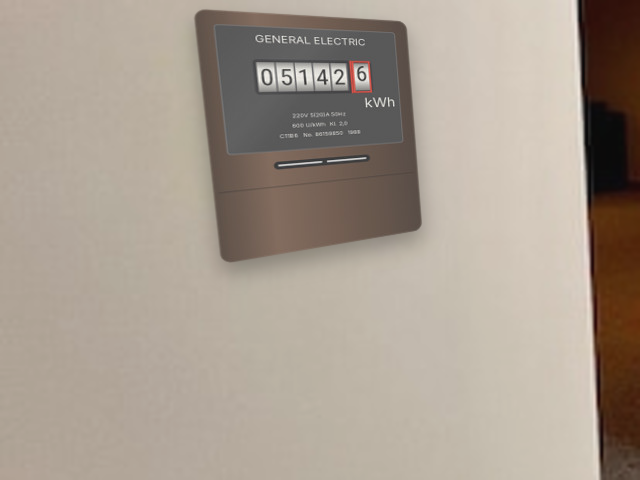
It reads kWh 5142.6
